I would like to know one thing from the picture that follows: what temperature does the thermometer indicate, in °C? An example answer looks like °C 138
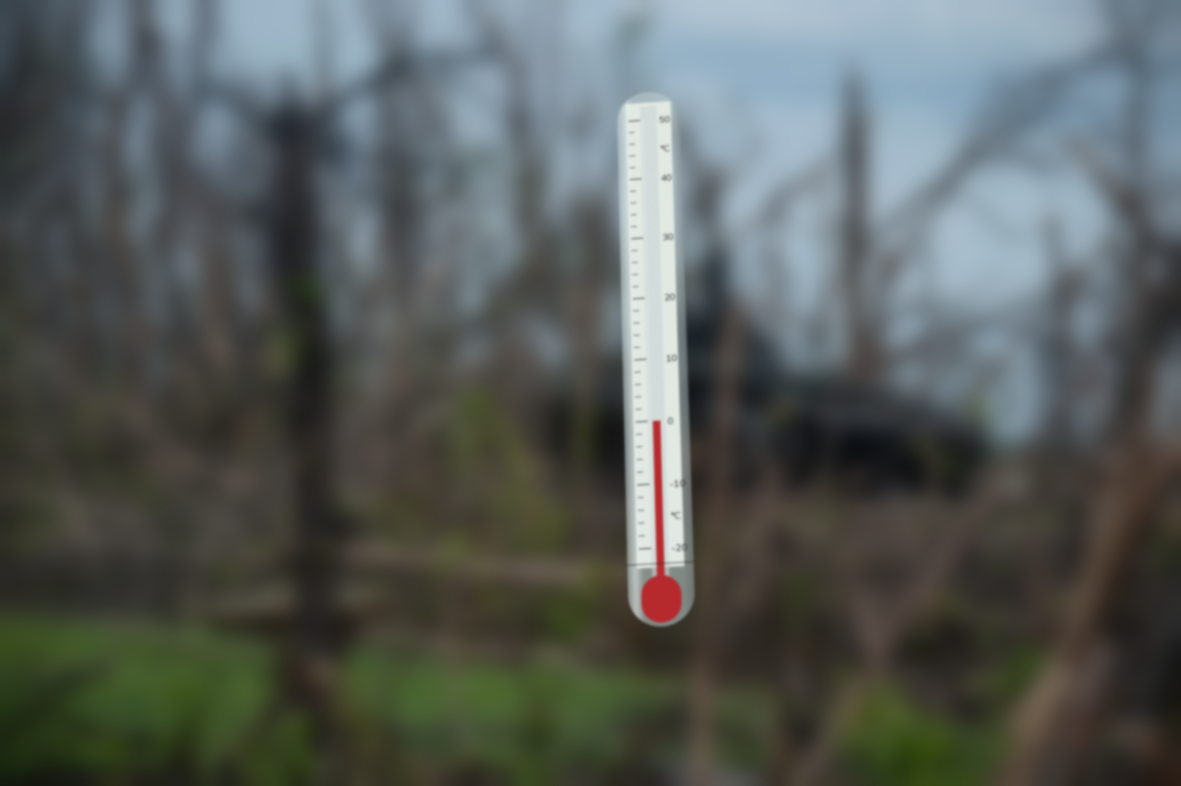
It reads °C 0
